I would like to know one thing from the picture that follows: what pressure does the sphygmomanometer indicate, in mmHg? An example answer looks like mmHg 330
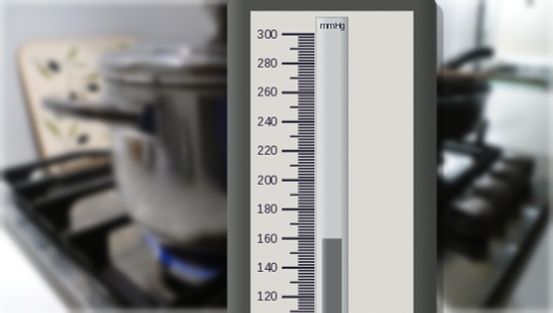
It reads mmHg 160
